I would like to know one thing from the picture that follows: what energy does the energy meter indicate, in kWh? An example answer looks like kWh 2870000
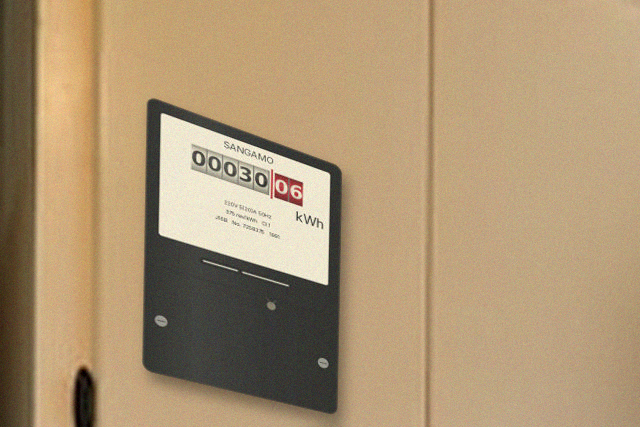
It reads kWh 30.06
